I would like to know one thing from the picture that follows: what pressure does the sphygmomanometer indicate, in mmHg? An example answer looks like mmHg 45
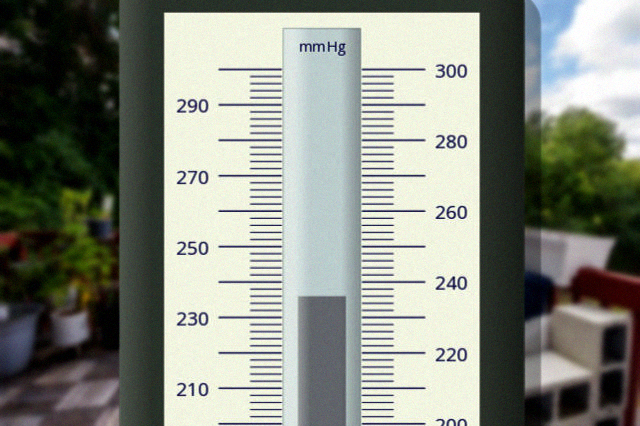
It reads mmHg 236
